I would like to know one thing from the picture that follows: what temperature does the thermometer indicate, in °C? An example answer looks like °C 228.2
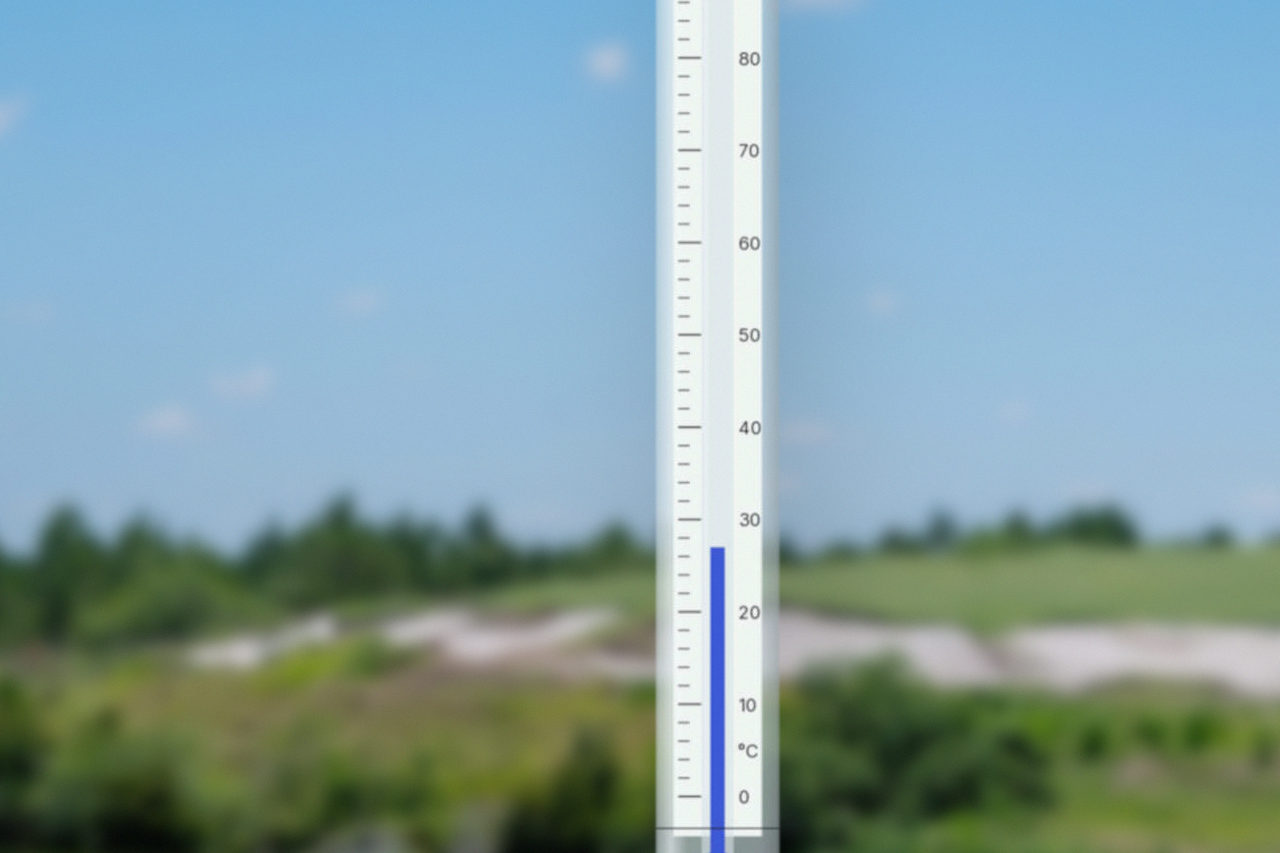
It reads °C 27
